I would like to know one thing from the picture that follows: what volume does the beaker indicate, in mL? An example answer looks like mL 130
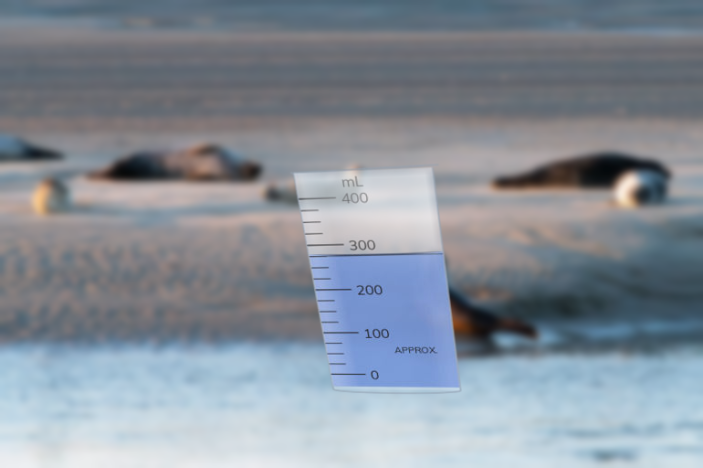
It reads mL 275
